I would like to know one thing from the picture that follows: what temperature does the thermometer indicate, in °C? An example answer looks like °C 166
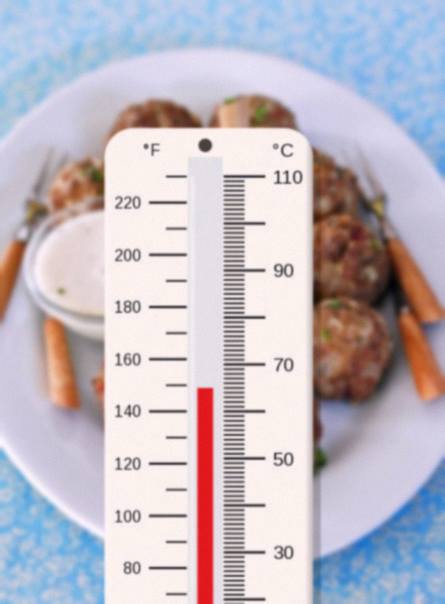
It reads °C 65
